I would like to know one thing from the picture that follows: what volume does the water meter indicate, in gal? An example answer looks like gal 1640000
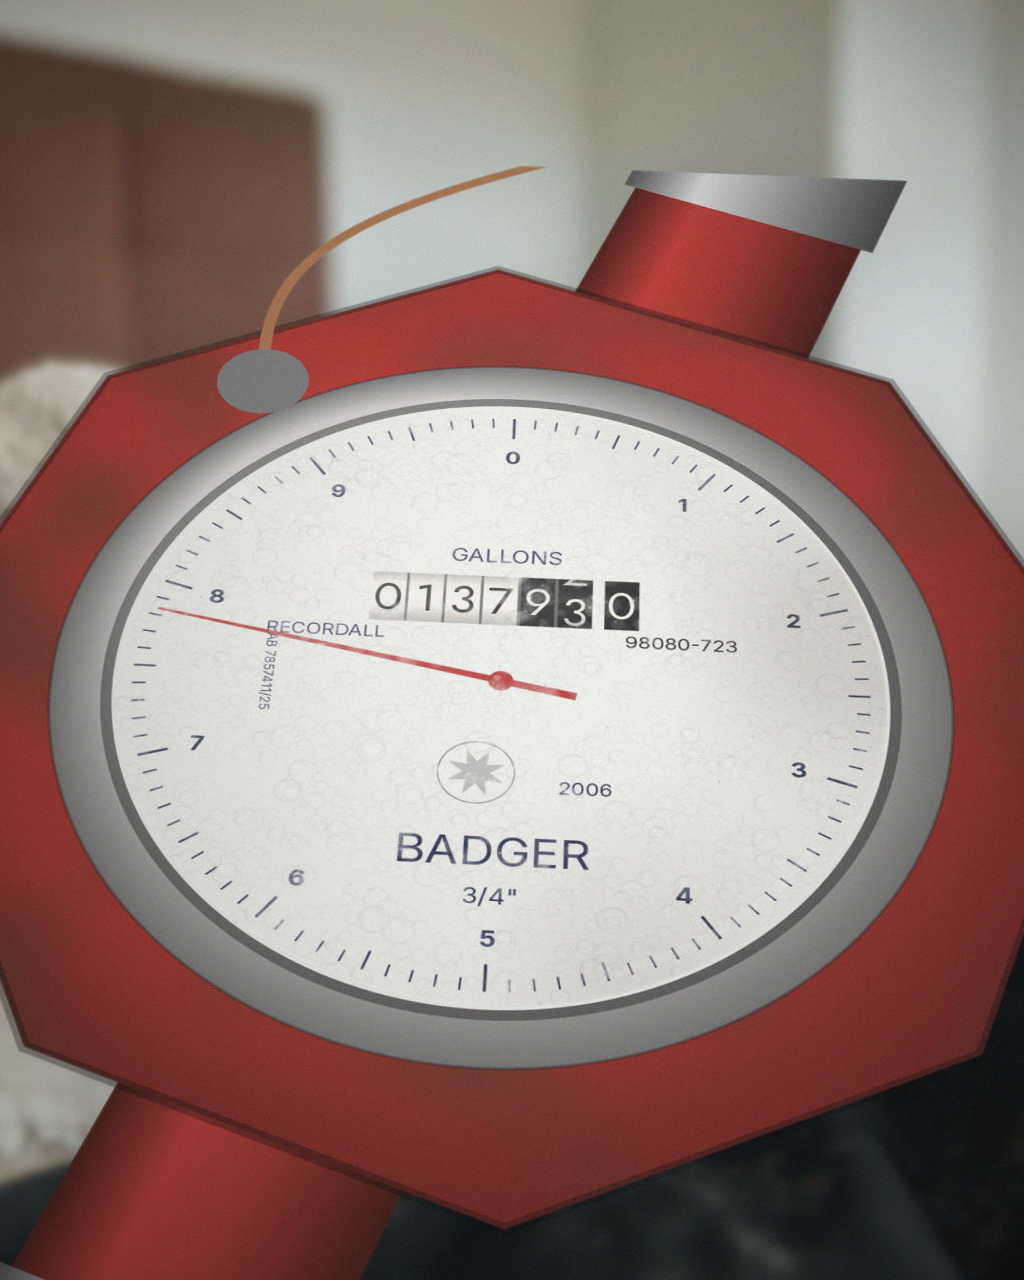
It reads gal 137927.8
